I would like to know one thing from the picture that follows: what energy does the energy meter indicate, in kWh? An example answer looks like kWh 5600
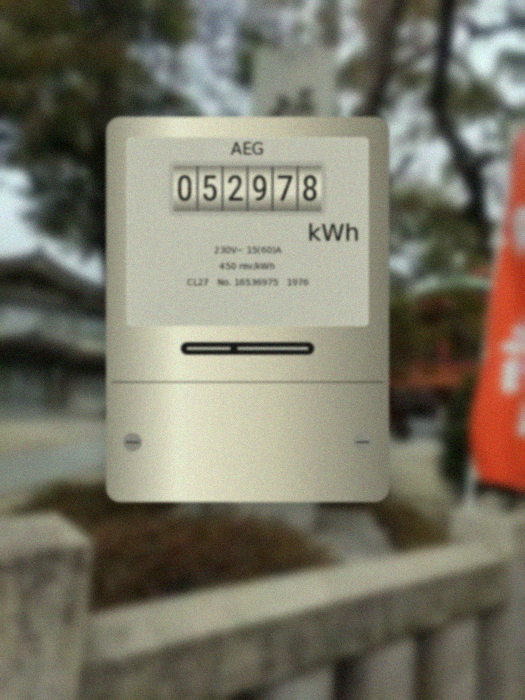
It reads kWh 52978
